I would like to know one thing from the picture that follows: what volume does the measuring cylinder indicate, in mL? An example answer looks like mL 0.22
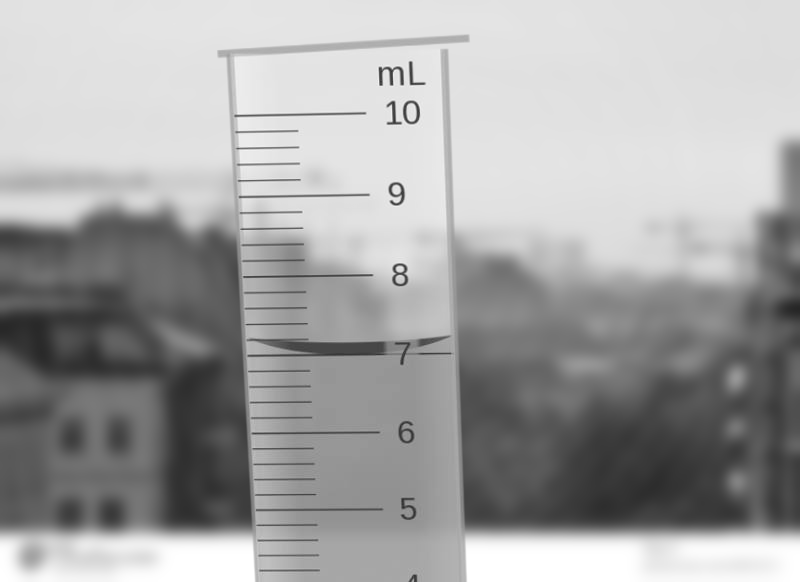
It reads mL 7
